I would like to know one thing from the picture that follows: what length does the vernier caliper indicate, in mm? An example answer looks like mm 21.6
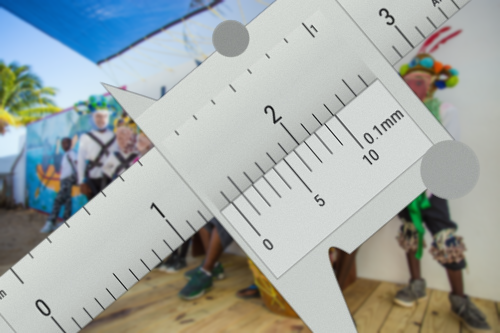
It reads mm 14.1
